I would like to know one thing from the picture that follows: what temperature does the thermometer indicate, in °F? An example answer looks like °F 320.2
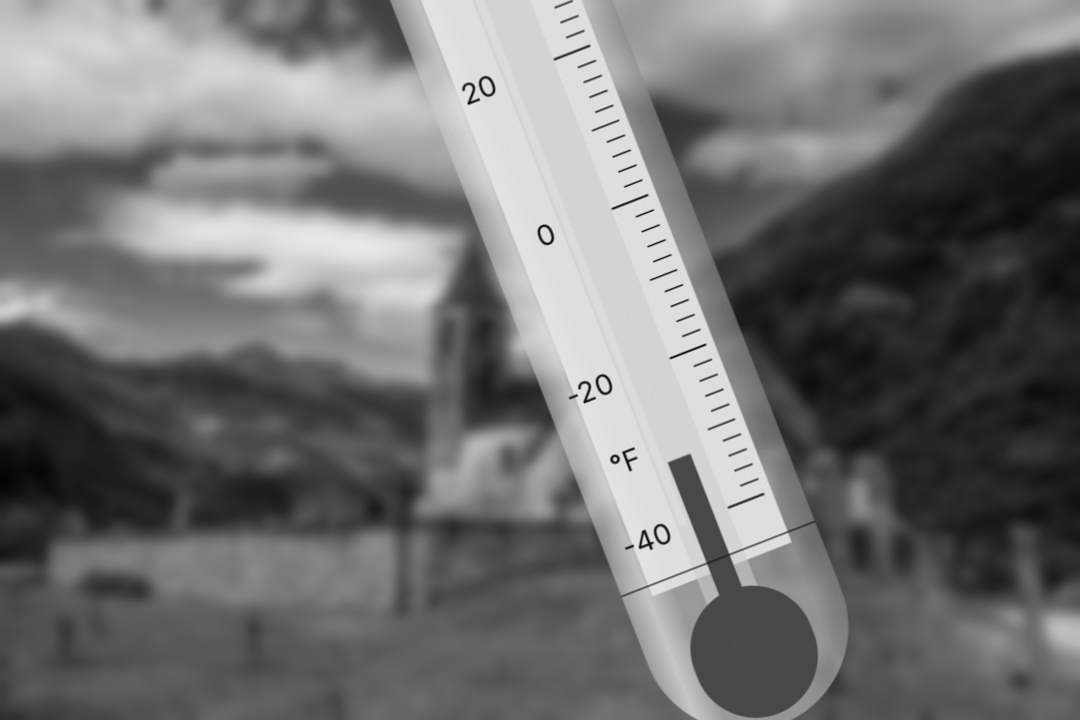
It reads °F -32
